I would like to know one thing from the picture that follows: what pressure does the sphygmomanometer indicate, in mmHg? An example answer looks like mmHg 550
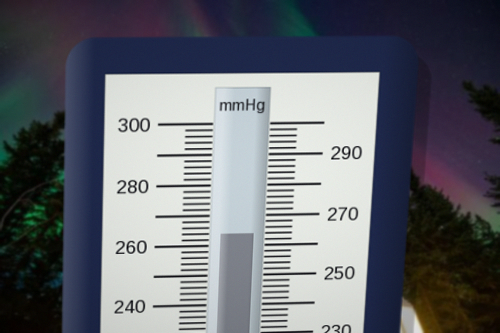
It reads mmHg 264
